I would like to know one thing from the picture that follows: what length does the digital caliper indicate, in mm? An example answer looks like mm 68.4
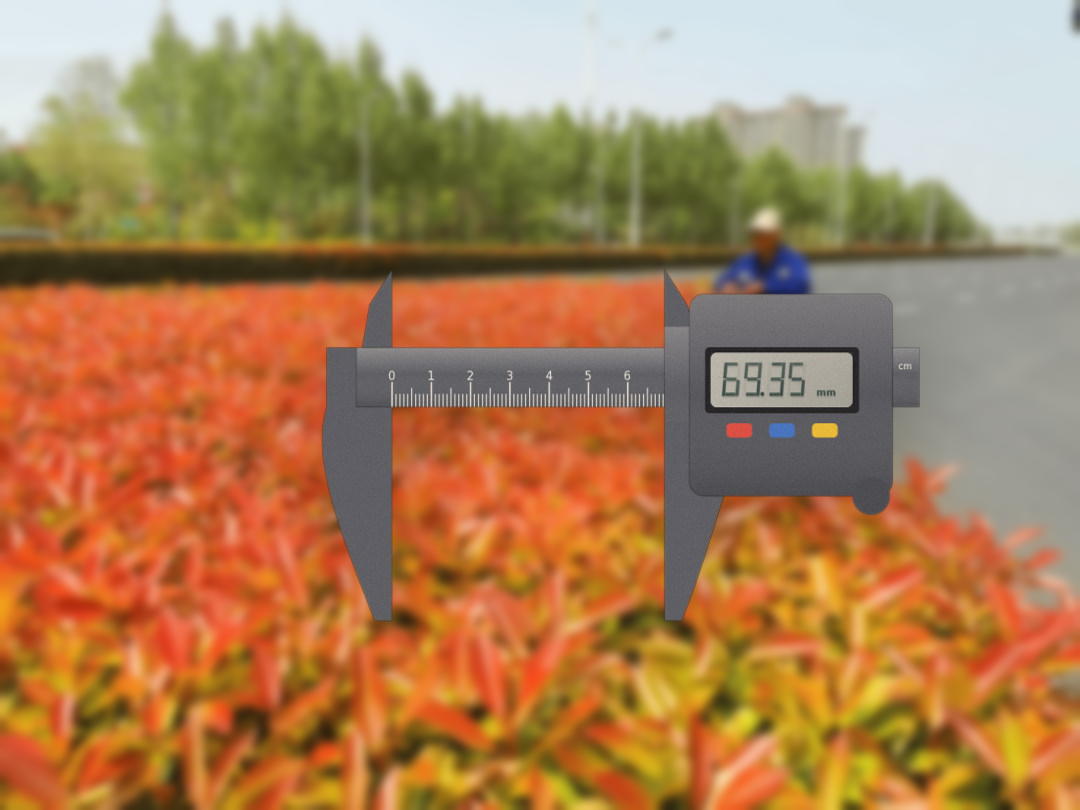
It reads mm 69.35
